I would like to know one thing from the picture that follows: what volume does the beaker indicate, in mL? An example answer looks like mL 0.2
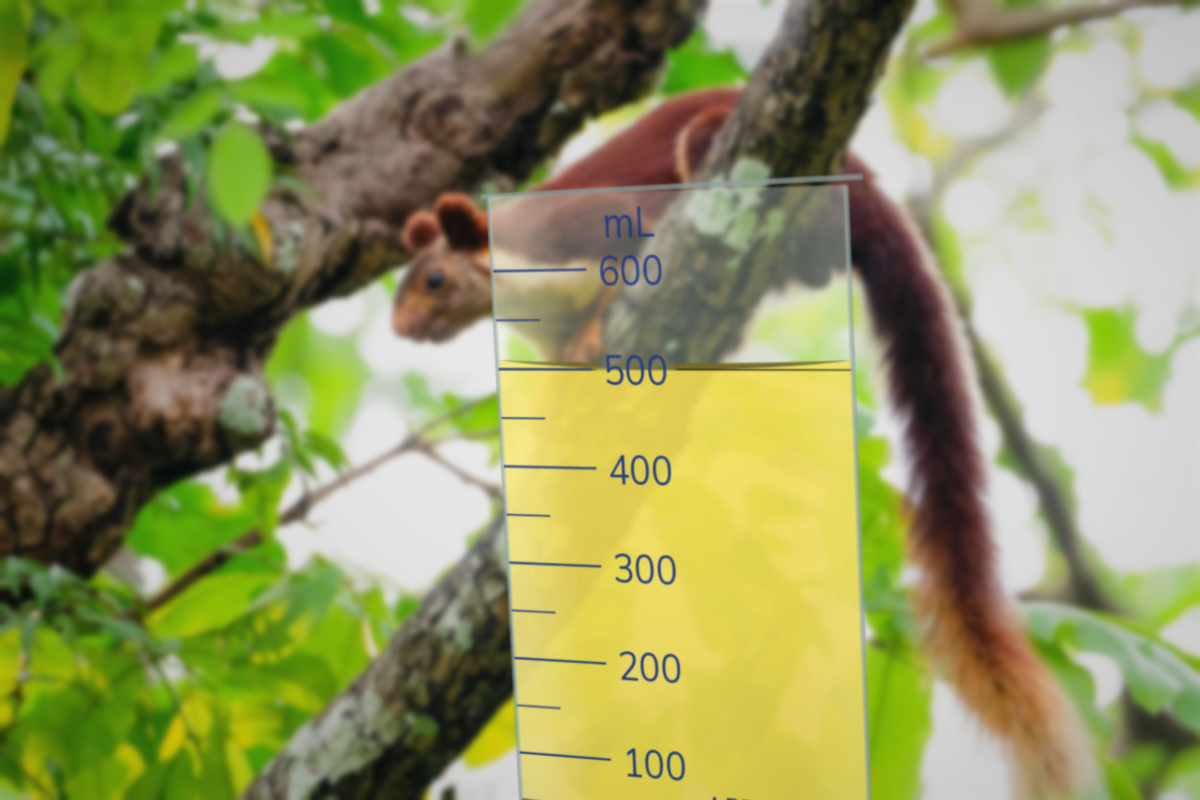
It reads mL 500
